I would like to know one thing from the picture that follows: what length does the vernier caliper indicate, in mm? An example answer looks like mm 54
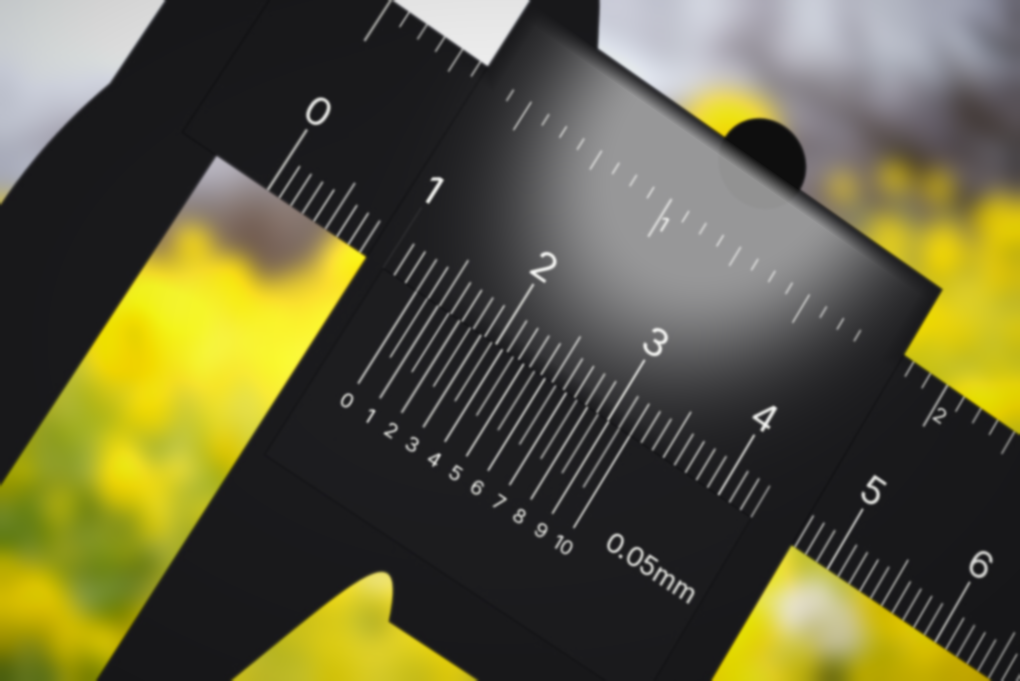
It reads mm 13.0
